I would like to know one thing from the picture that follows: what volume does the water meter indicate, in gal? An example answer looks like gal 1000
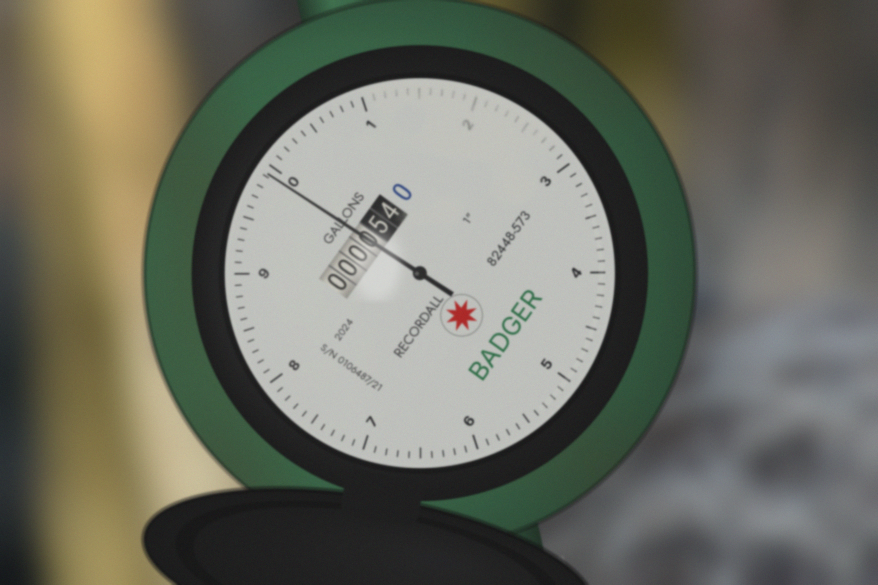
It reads gal 539.9
